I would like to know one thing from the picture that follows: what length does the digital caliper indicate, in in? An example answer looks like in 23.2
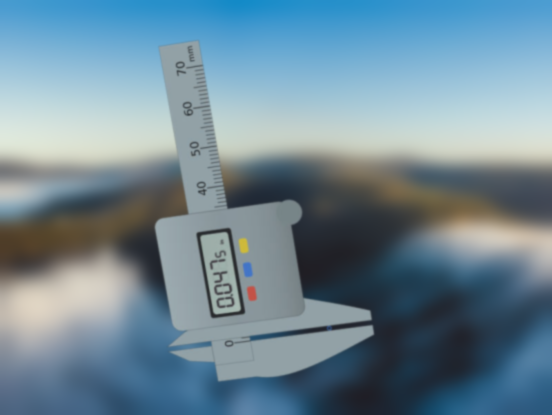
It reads in 0.0475
